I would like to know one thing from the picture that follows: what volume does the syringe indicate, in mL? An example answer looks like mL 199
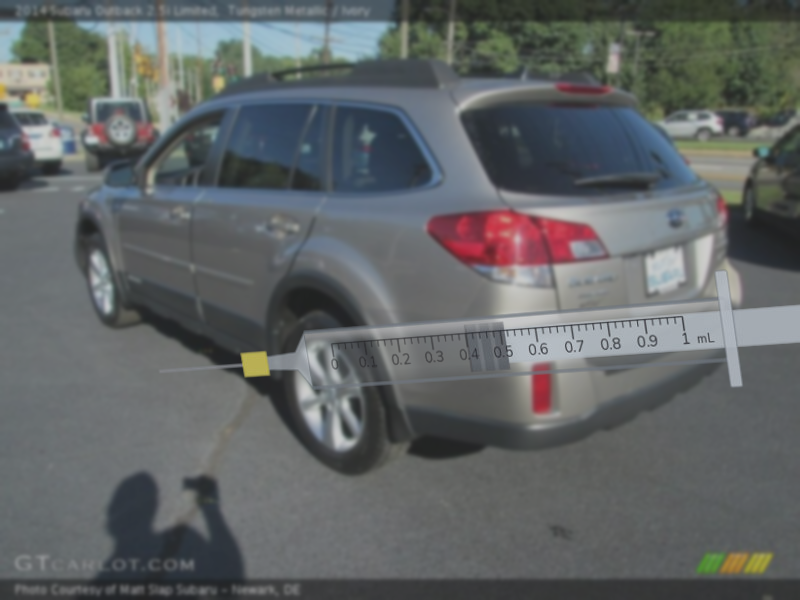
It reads mL 0.4
